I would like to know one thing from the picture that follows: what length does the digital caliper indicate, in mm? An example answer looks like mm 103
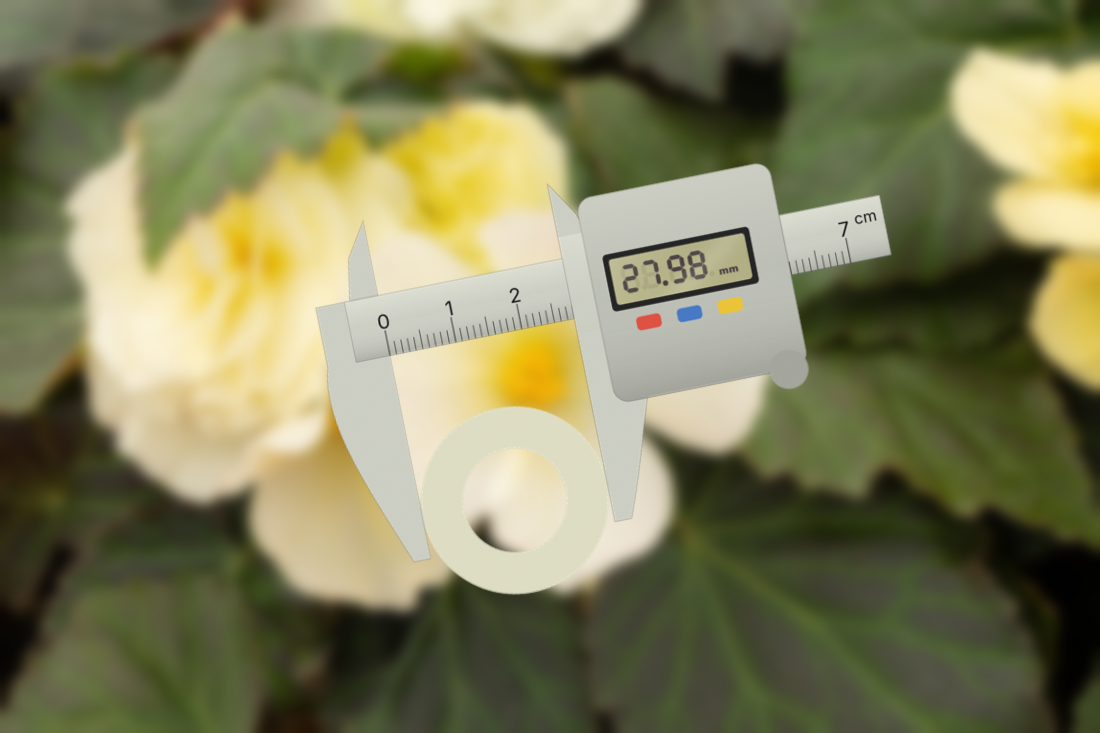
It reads mm 27.98
